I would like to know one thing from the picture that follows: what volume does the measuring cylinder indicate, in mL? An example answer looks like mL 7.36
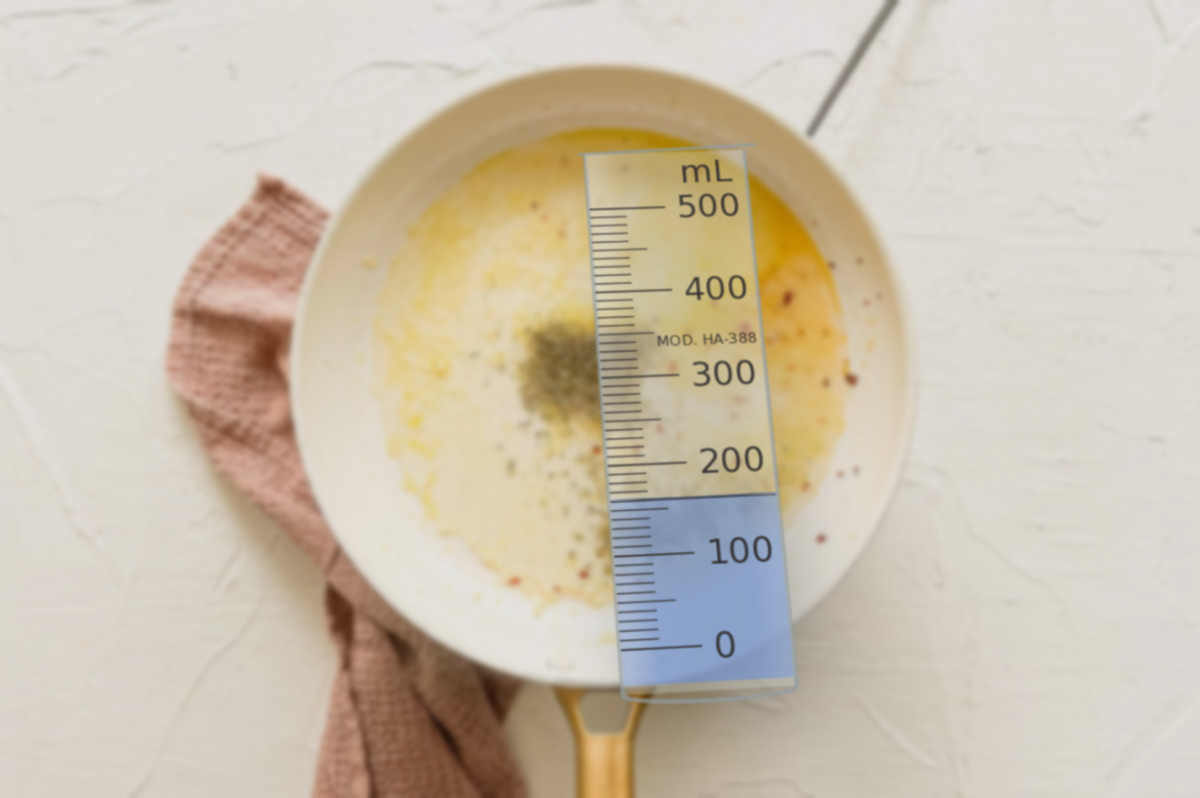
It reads mL 160
